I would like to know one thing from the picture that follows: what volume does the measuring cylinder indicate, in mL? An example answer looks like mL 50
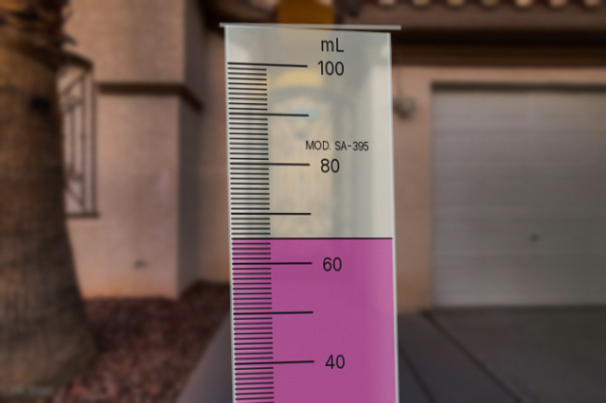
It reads mL 65
